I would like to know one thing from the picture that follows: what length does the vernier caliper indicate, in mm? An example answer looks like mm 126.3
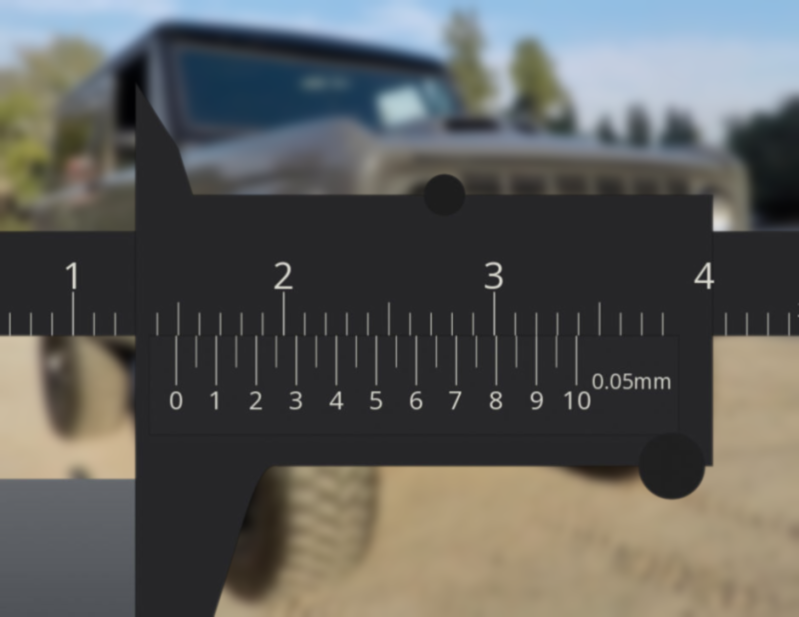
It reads mm 14.9
